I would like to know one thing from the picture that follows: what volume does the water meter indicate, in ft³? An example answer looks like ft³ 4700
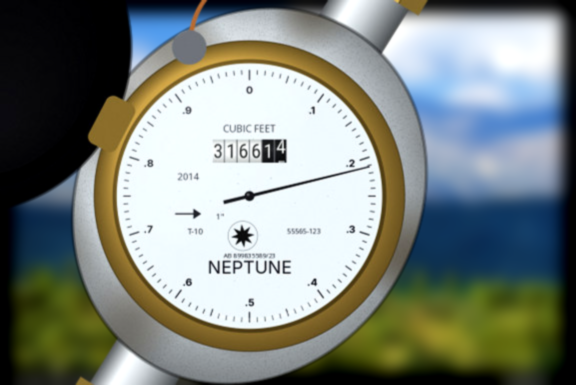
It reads ft³ 316614.21
